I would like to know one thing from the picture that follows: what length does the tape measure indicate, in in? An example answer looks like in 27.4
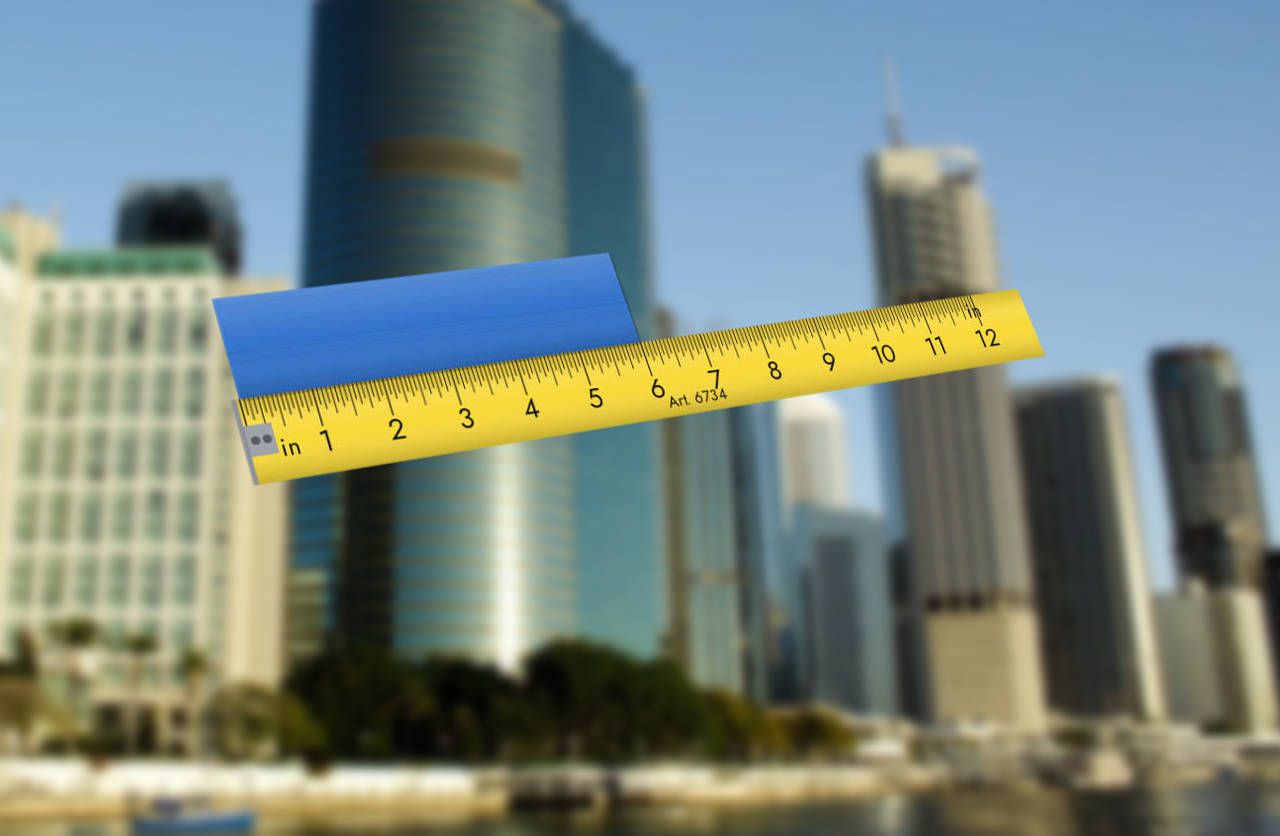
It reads in 6
